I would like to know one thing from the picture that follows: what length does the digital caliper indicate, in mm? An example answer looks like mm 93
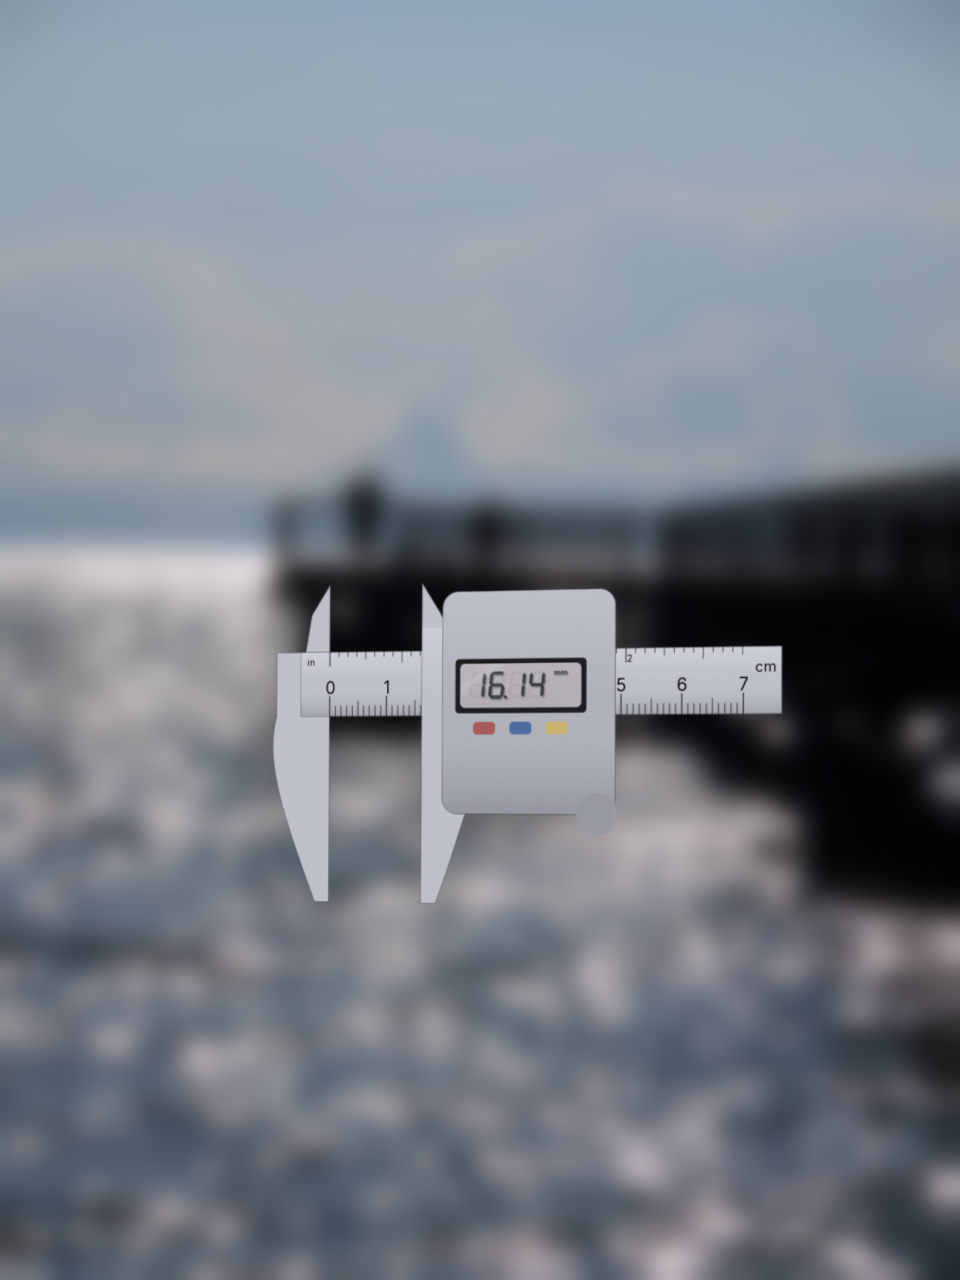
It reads mm 16.14
